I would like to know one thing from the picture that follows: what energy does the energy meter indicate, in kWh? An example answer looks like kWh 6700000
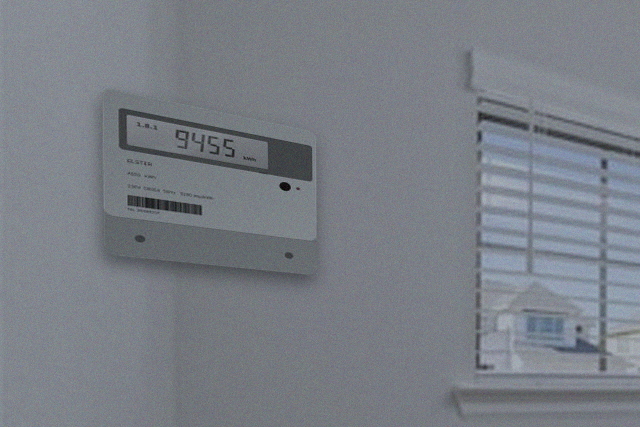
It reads kWh 9455
